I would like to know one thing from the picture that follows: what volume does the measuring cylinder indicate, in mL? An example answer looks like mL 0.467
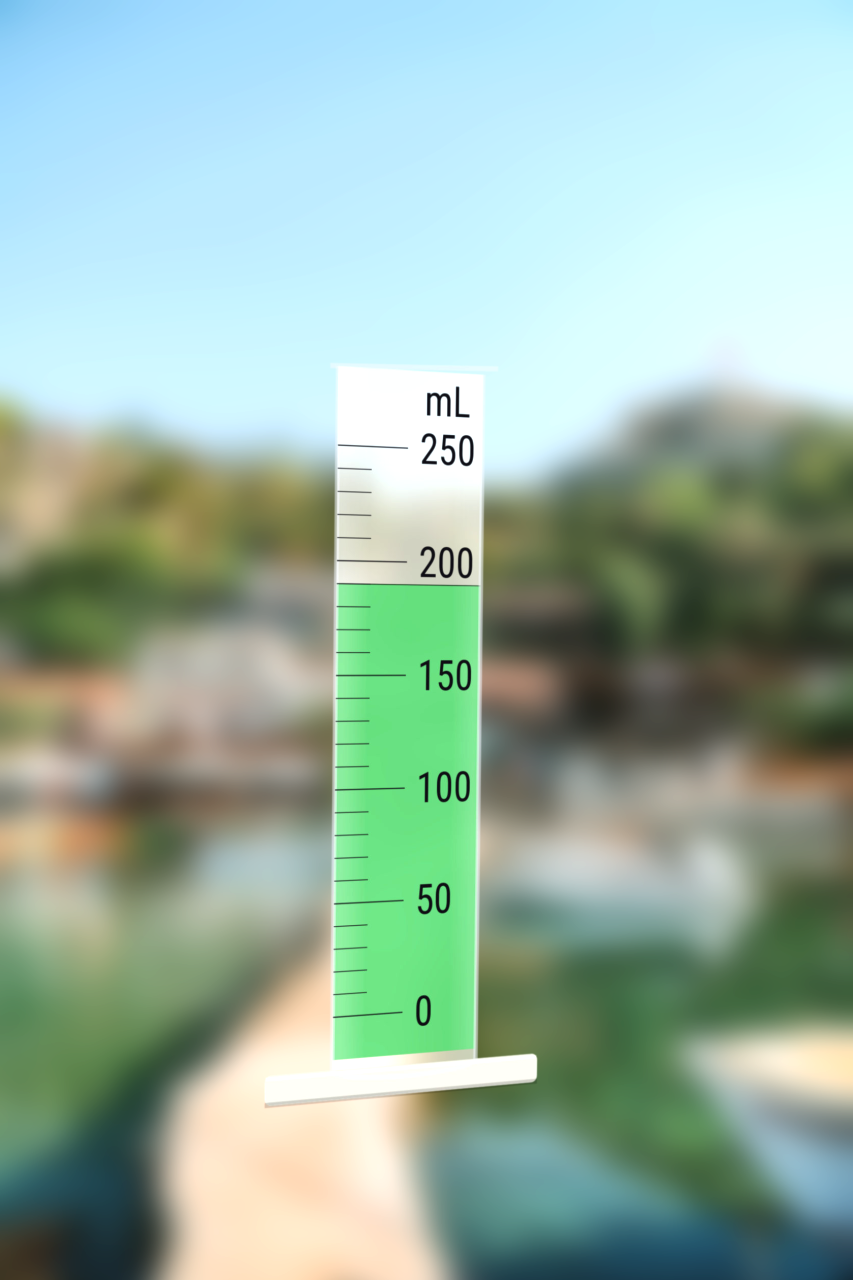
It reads mL 190
